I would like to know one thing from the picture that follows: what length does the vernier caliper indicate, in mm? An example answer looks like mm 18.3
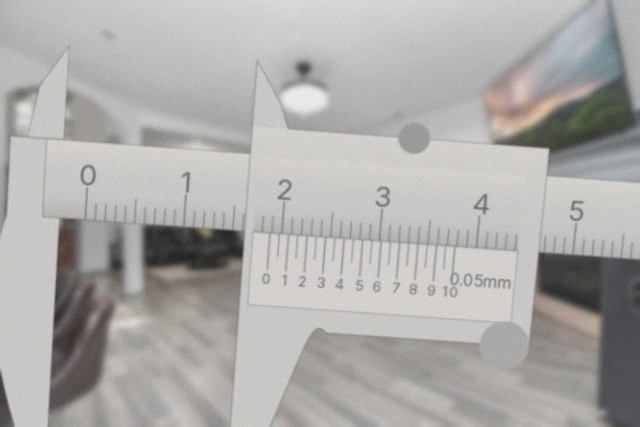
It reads mm 18.8
